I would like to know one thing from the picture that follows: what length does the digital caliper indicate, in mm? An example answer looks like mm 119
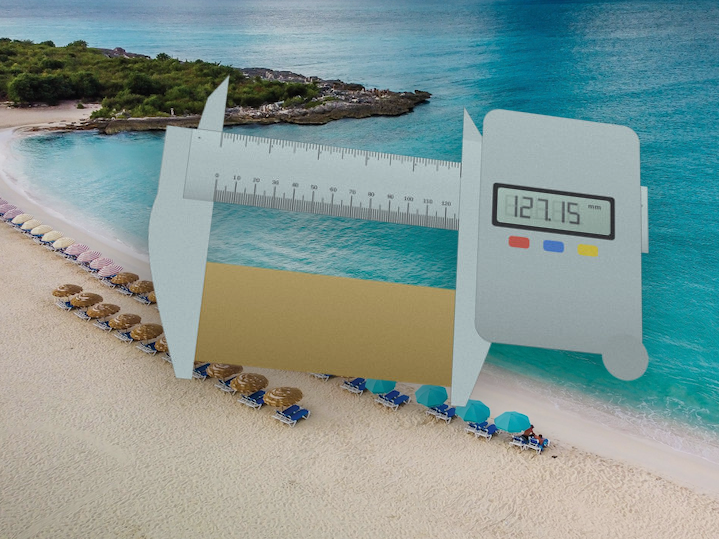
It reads mm 127.15
